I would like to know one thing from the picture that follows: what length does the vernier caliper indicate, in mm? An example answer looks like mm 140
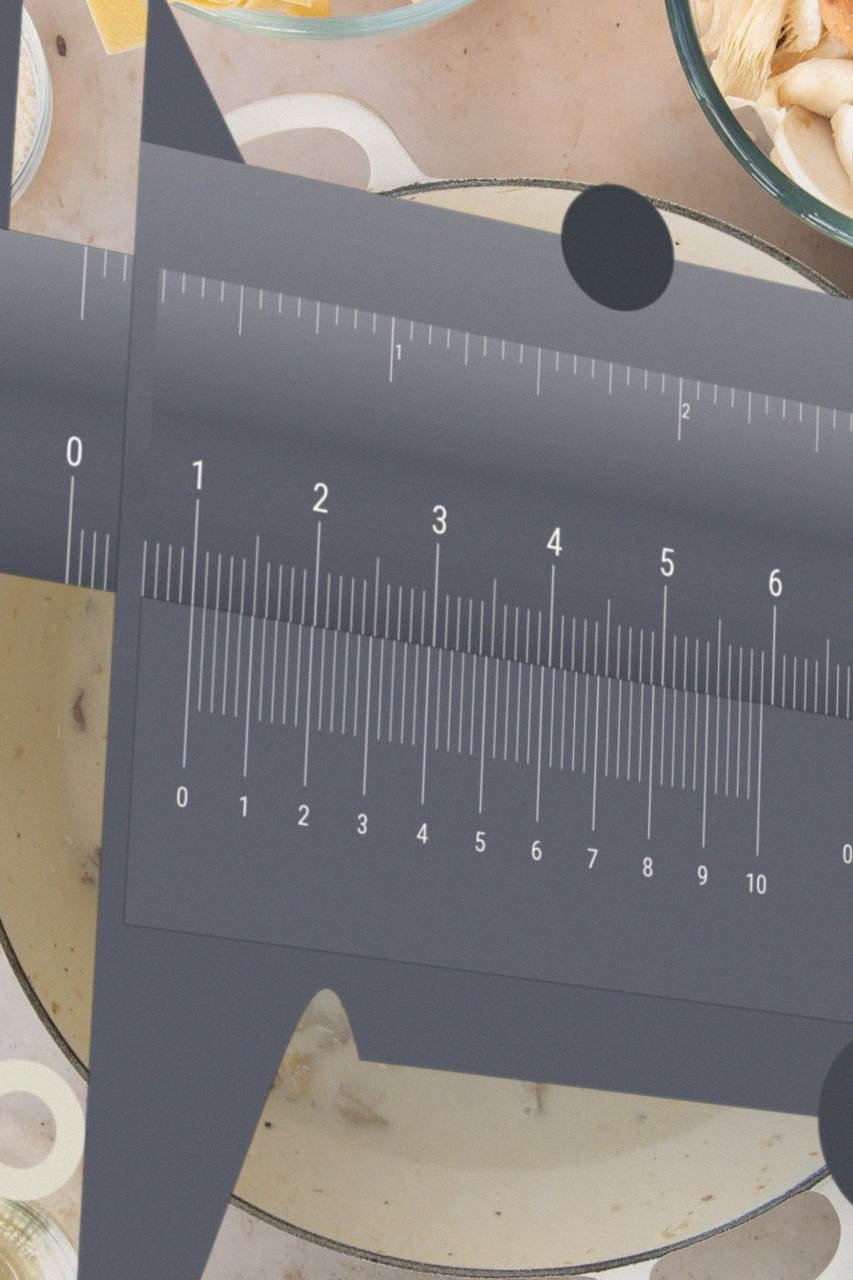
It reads mm 10.0
